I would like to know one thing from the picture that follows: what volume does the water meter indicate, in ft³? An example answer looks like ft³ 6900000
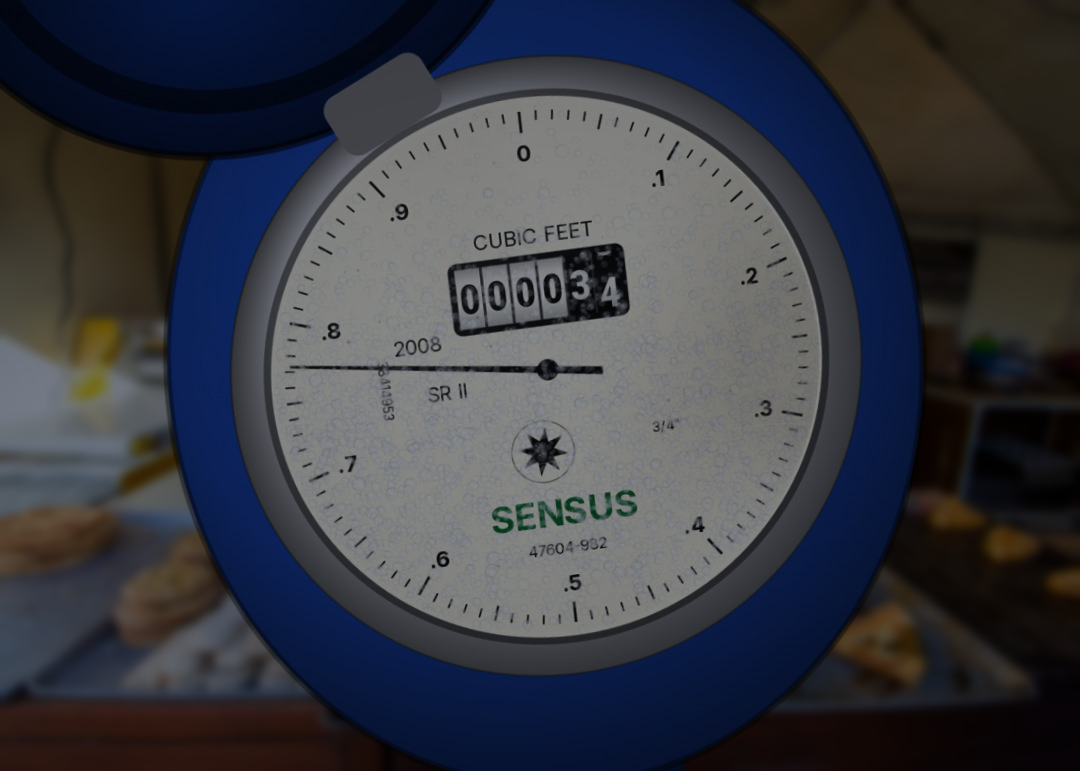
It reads ft³ 33.77
